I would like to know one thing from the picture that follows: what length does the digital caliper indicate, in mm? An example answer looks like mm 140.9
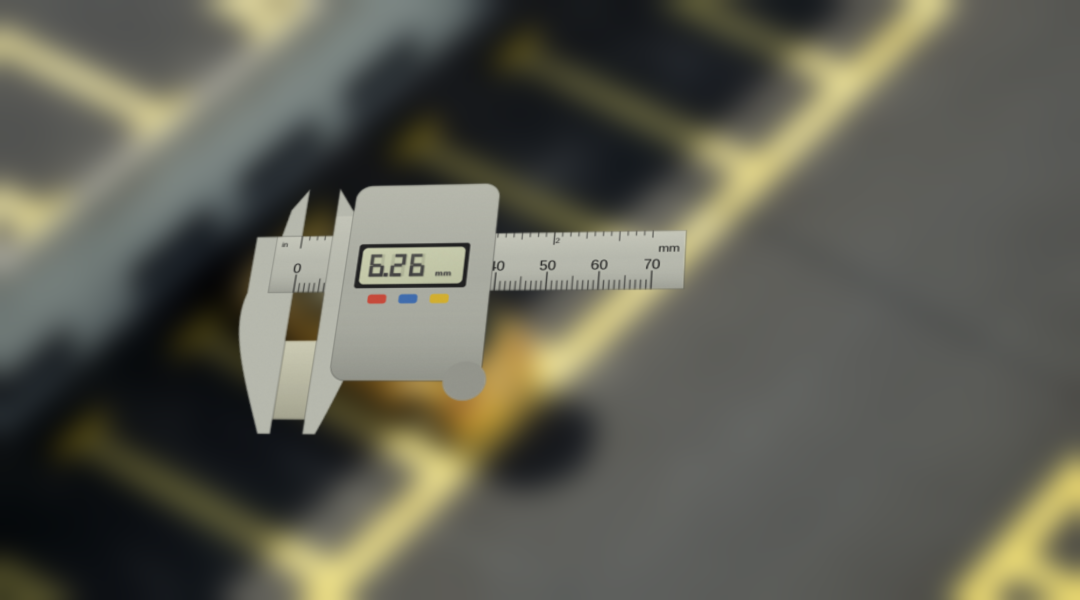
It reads mm 6.26
